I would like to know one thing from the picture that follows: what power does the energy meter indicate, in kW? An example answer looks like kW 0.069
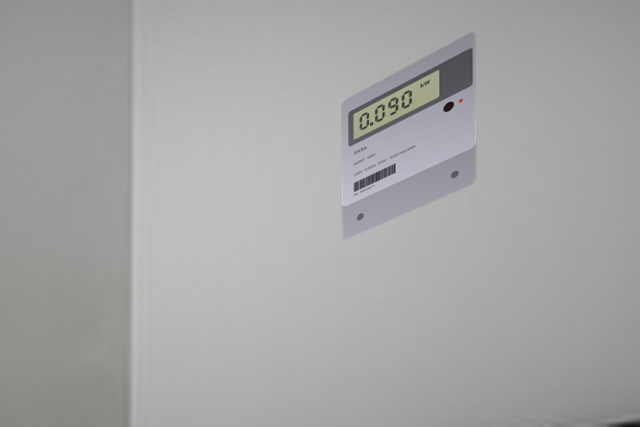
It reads kW 0.090
